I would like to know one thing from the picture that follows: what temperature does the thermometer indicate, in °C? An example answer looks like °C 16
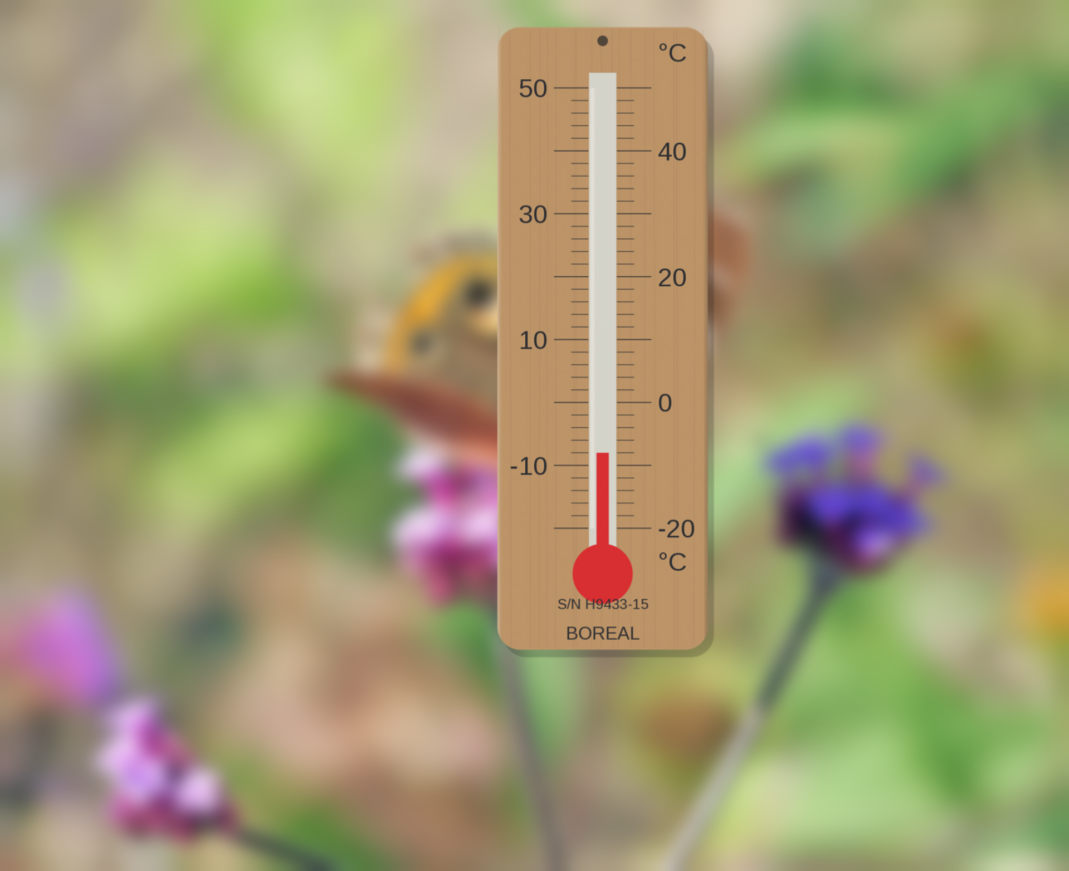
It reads °C -8
